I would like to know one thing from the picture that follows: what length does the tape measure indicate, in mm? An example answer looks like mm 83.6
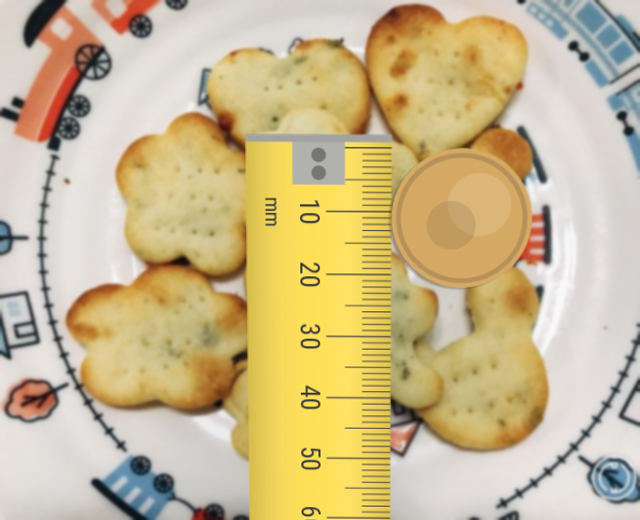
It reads mm 22
